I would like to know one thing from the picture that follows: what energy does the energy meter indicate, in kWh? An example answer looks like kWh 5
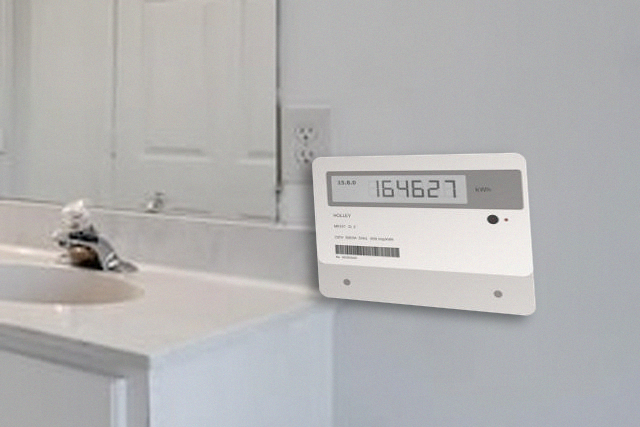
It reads kWh 164627
